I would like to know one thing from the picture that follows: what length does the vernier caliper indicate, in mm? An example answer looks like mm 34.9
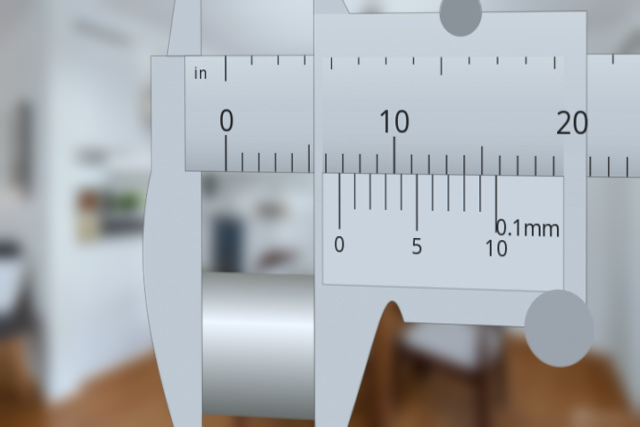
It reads mm 6.8
